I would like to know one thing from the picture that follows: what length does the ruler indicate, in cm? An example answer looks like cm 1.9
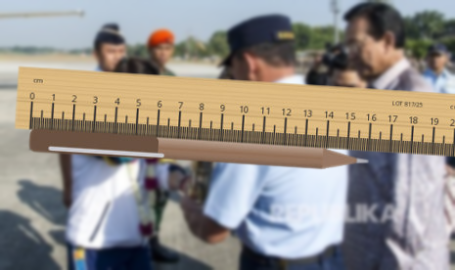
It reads cm 16
